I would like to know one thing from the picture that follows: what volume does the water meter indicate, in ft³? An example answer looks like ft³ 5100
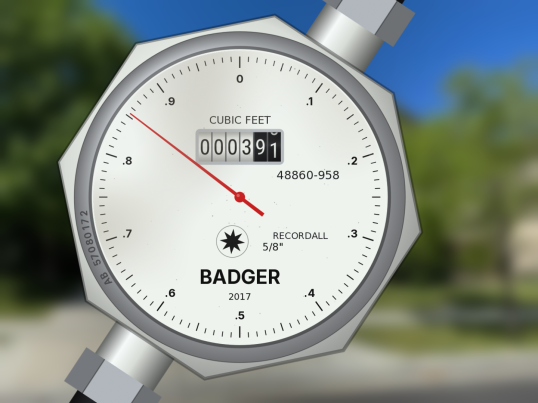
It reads ft³ 390.85
